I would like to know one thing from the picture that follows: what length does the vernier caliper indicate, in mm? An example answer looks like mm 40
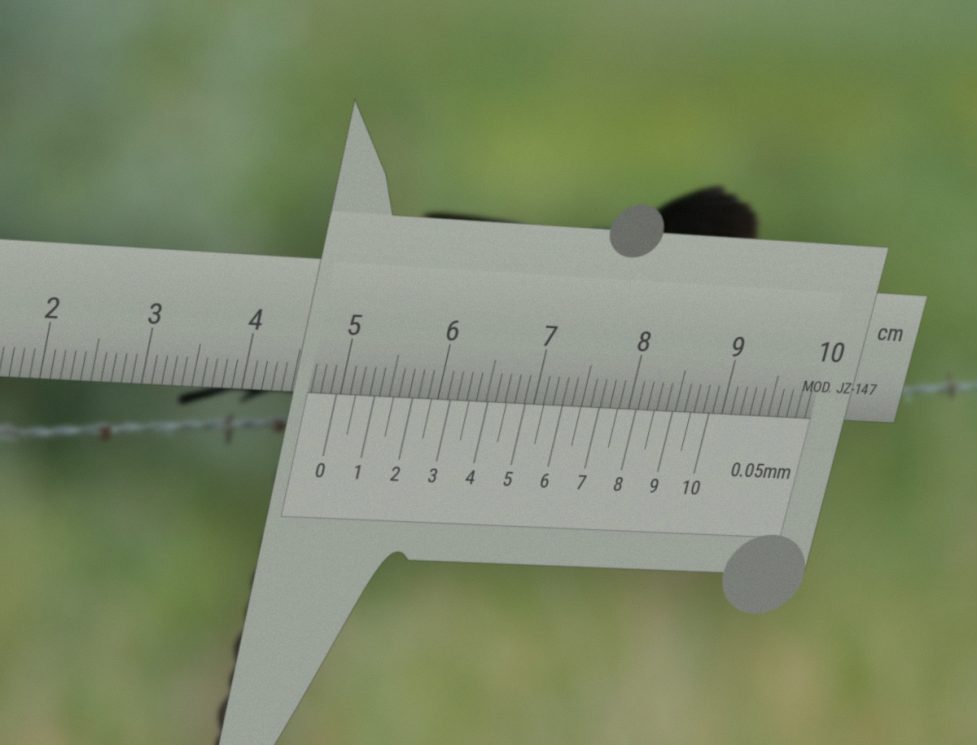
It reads mm 49.6
